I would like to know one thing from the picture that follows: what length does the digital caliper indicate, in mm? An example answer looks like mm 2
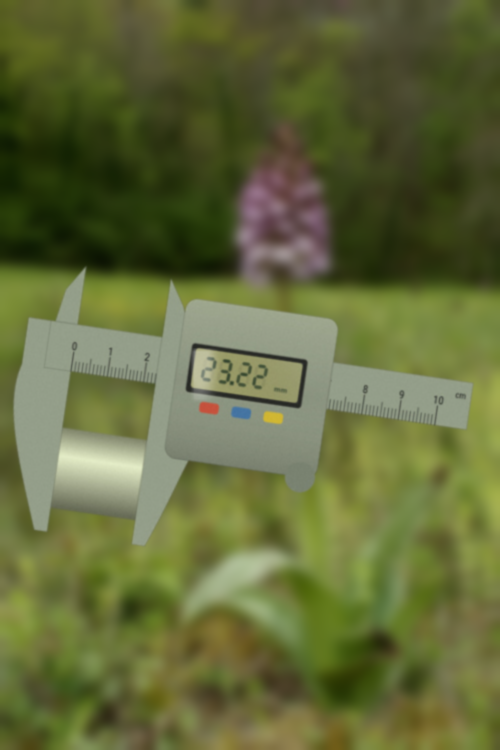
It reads mm 23.22
